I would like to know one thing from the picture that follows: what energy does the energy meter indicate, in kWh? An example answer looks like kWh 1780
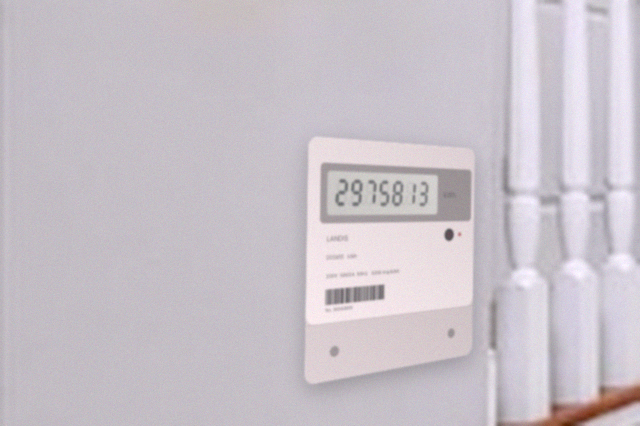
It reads kWh 2975813
